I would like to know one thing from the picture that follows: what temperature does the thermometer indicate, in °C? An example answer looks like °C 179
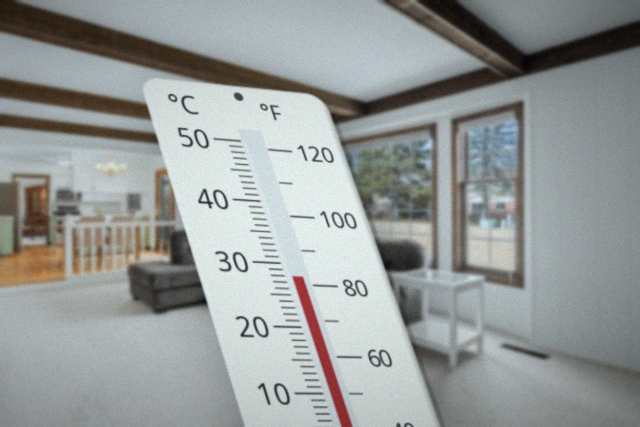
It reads °C 28
